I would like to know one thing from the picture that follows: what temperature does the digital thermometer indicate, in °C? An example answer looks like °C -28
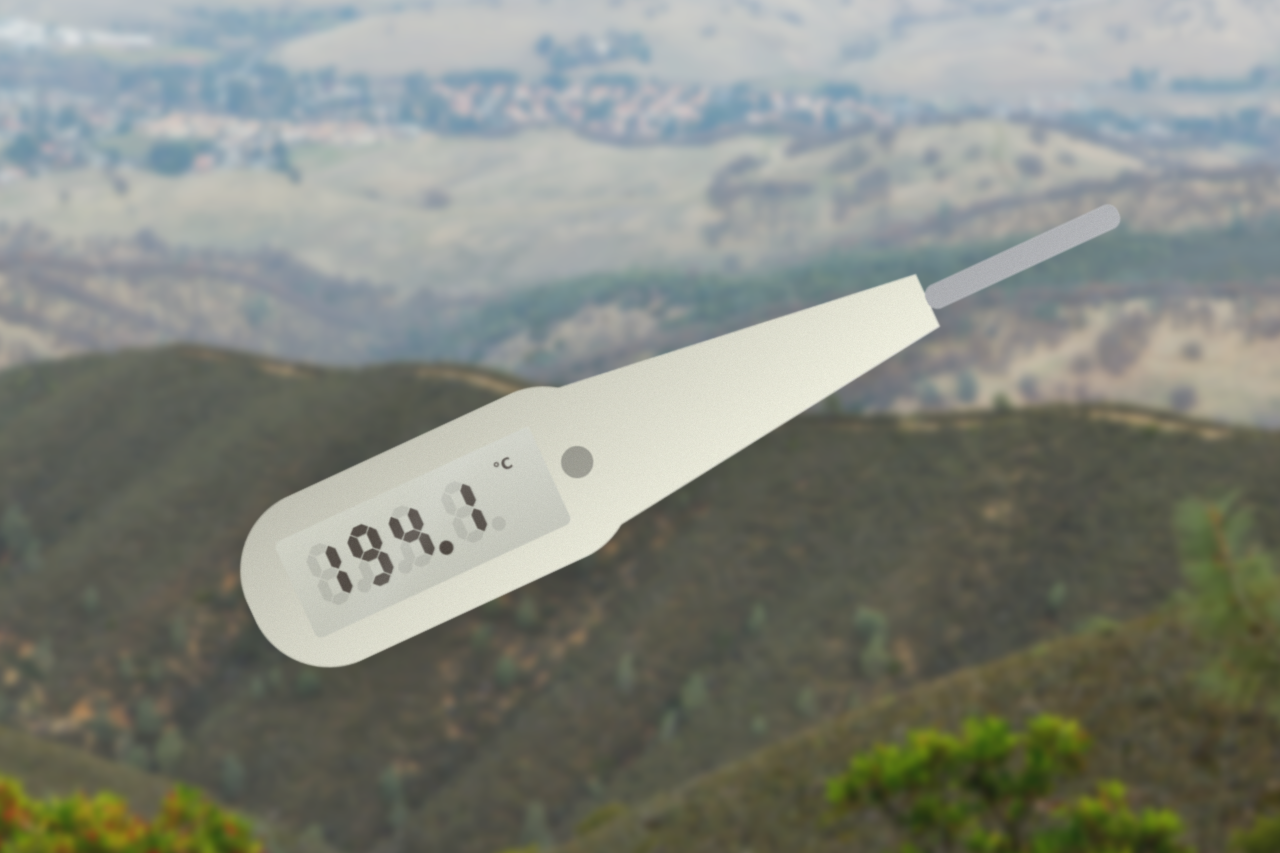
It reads °C 194.1
